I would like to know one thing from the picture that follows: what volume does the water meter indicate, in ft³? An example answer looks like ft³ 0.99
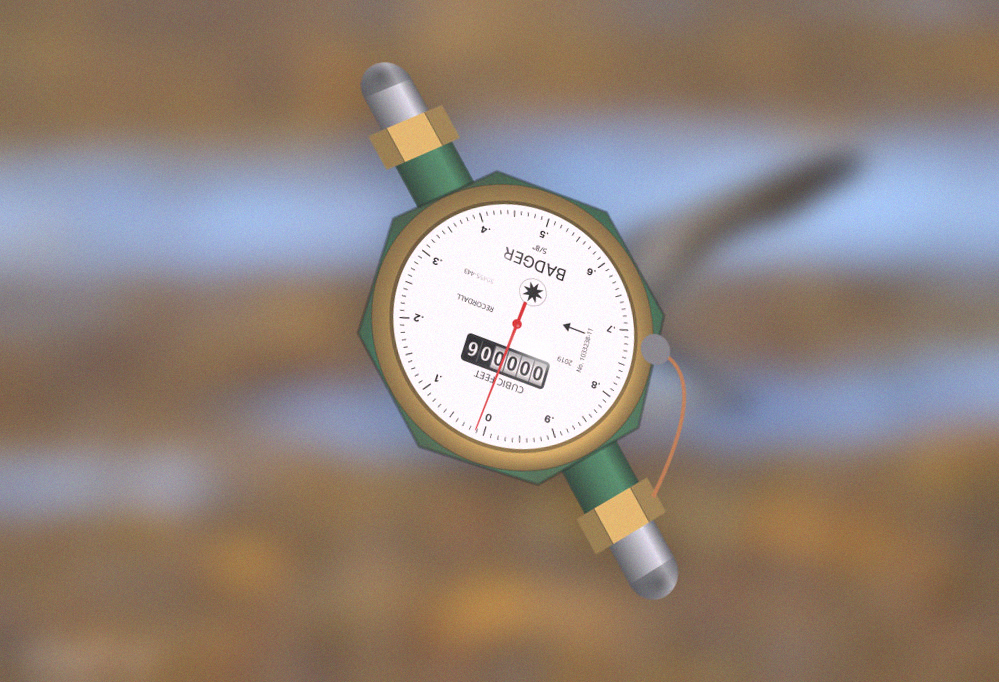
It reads ft³ 6.01
